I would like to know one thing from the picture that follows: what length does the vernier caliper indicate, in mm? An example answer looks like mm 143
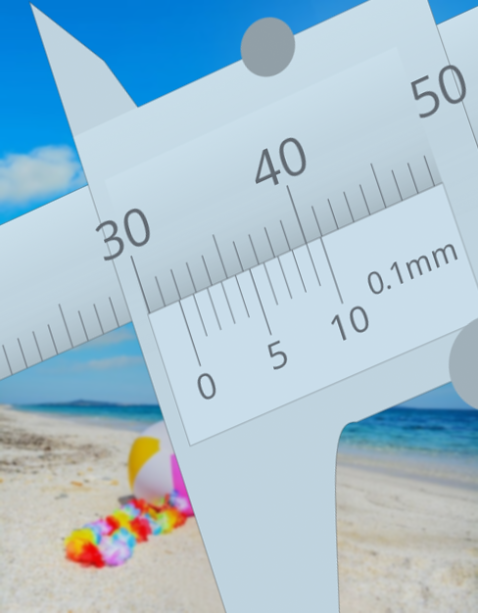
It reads mm 31.9
